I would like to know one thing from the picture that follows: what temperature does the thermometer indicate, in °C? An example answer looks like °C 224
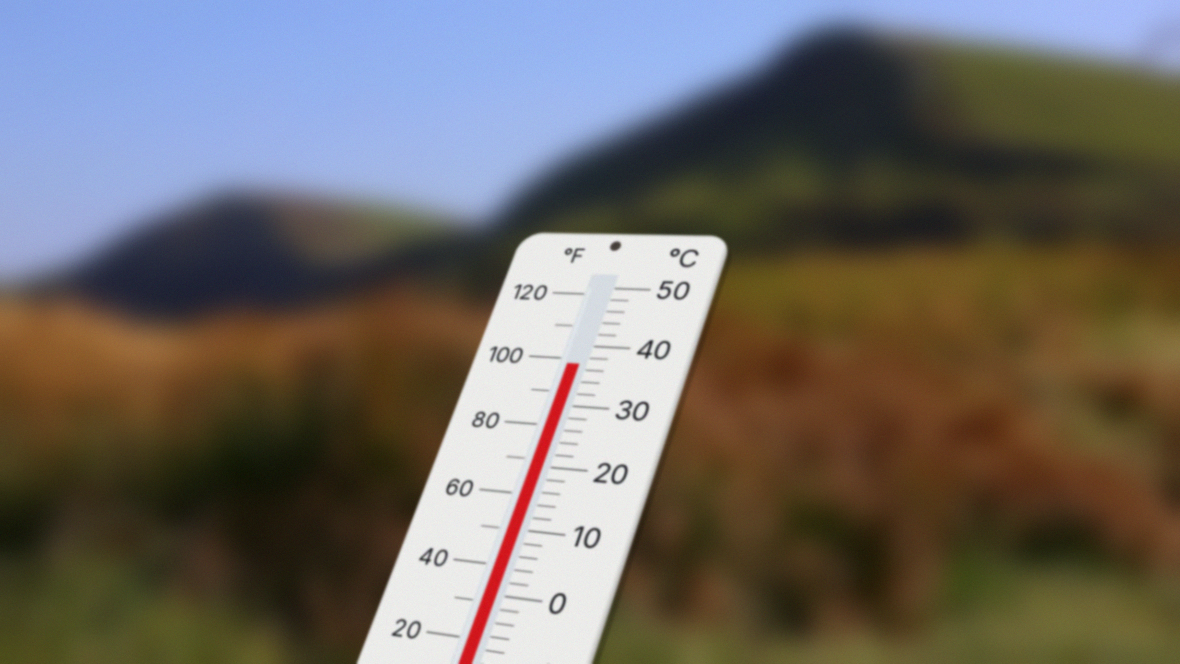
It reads °C 37
